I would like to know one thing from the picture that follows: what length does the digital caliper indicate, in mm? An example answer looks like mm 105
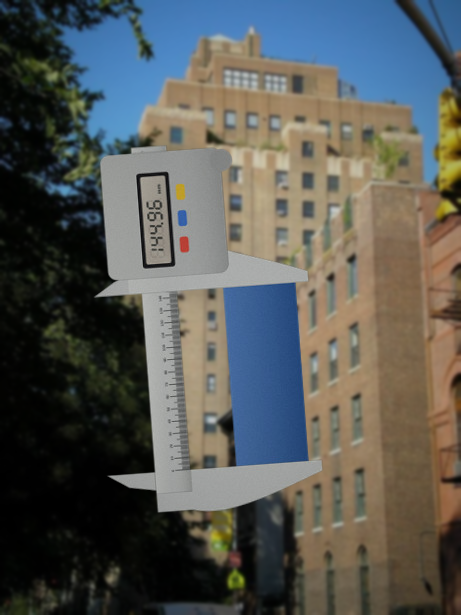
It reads mm 144.96
